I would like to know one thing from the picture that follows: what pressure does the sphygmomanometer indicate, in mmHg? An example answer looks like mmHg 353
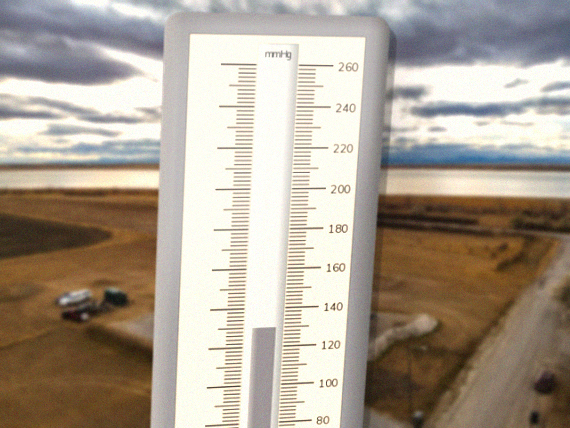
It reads mmHg 130
